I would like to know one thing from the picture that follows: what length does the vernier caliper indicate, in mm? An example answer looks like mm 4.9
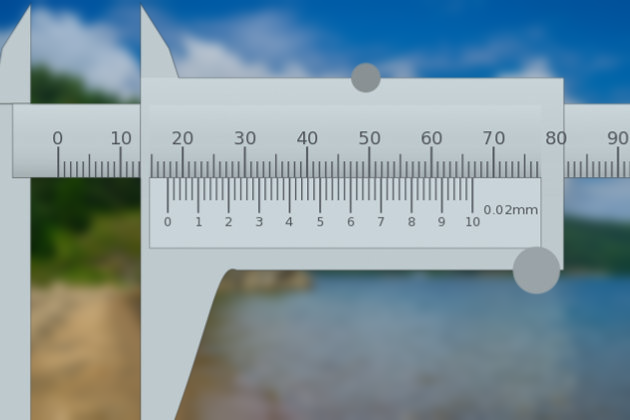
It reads mm 17.6
